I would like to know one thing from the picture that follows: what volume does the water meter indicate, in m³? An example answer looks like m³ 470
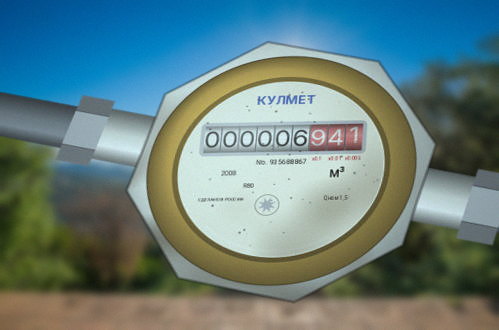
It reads m³ 6.941
